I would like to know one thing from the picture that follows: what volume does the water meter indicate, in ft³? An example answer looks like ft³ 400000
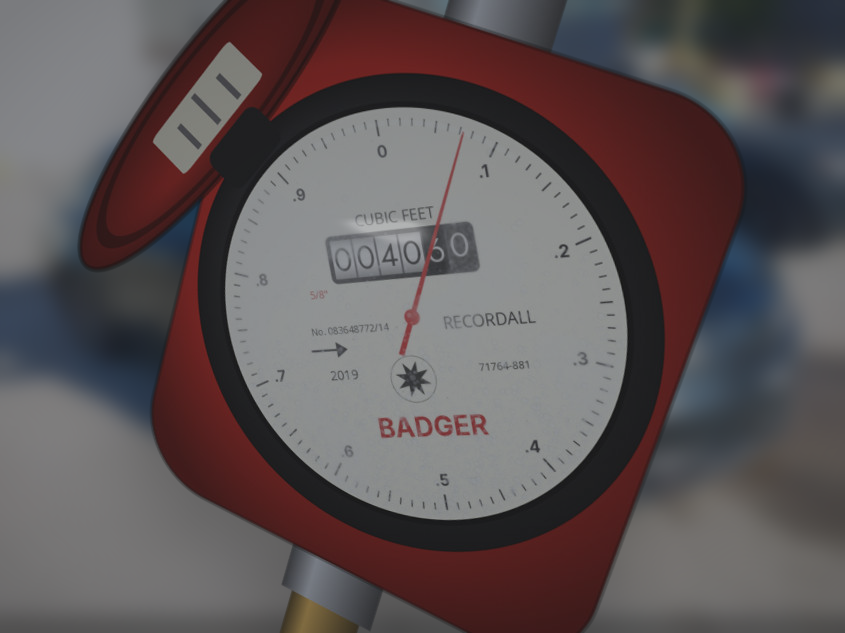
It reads ft³ 4060.07
